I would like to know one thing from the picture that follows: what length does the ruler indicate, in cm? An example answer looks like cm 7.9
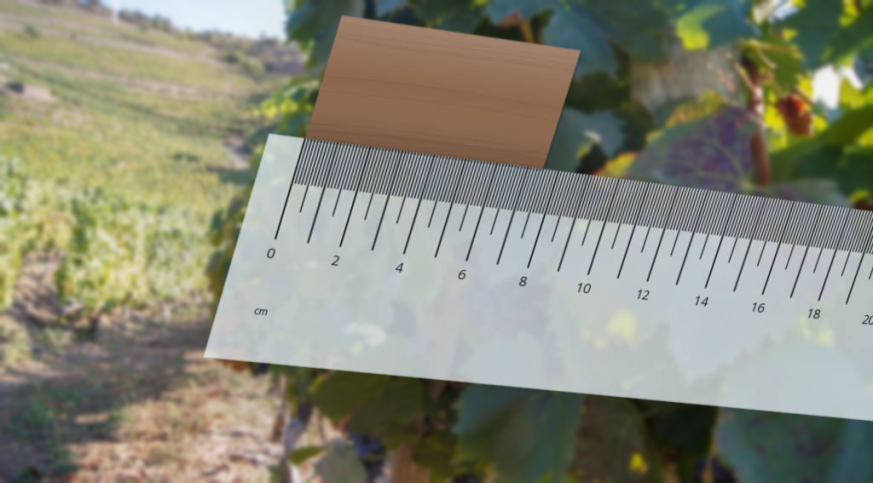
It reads cm 7.5
